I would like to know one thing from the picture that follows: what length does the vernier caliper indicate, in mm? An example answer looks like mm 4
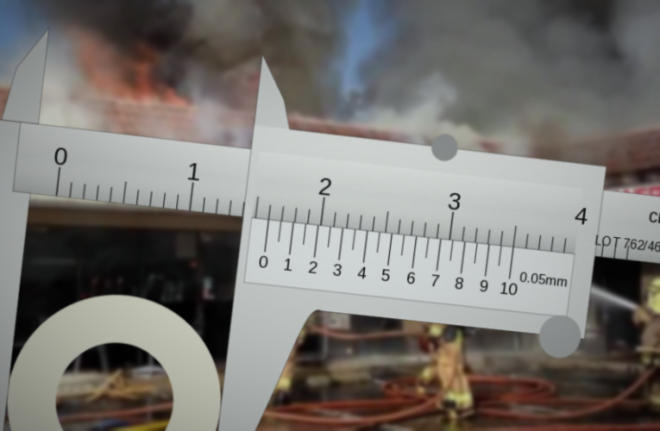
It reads mm 16.0
